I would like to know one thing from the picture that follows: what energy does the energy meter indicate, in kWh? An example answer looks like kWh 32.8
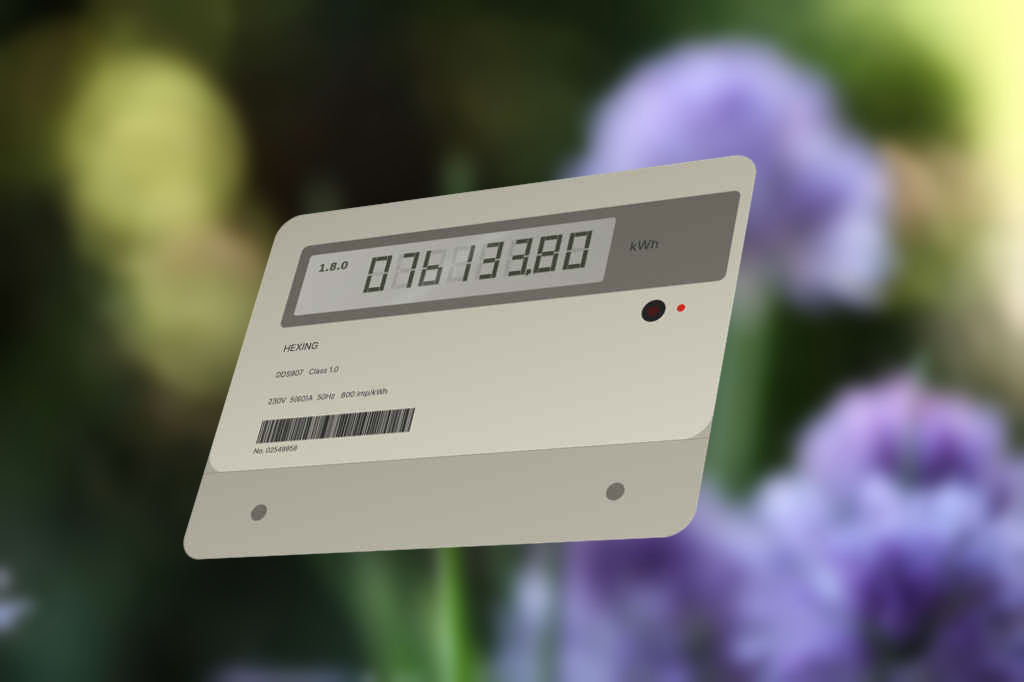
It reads kWh 76133.80
